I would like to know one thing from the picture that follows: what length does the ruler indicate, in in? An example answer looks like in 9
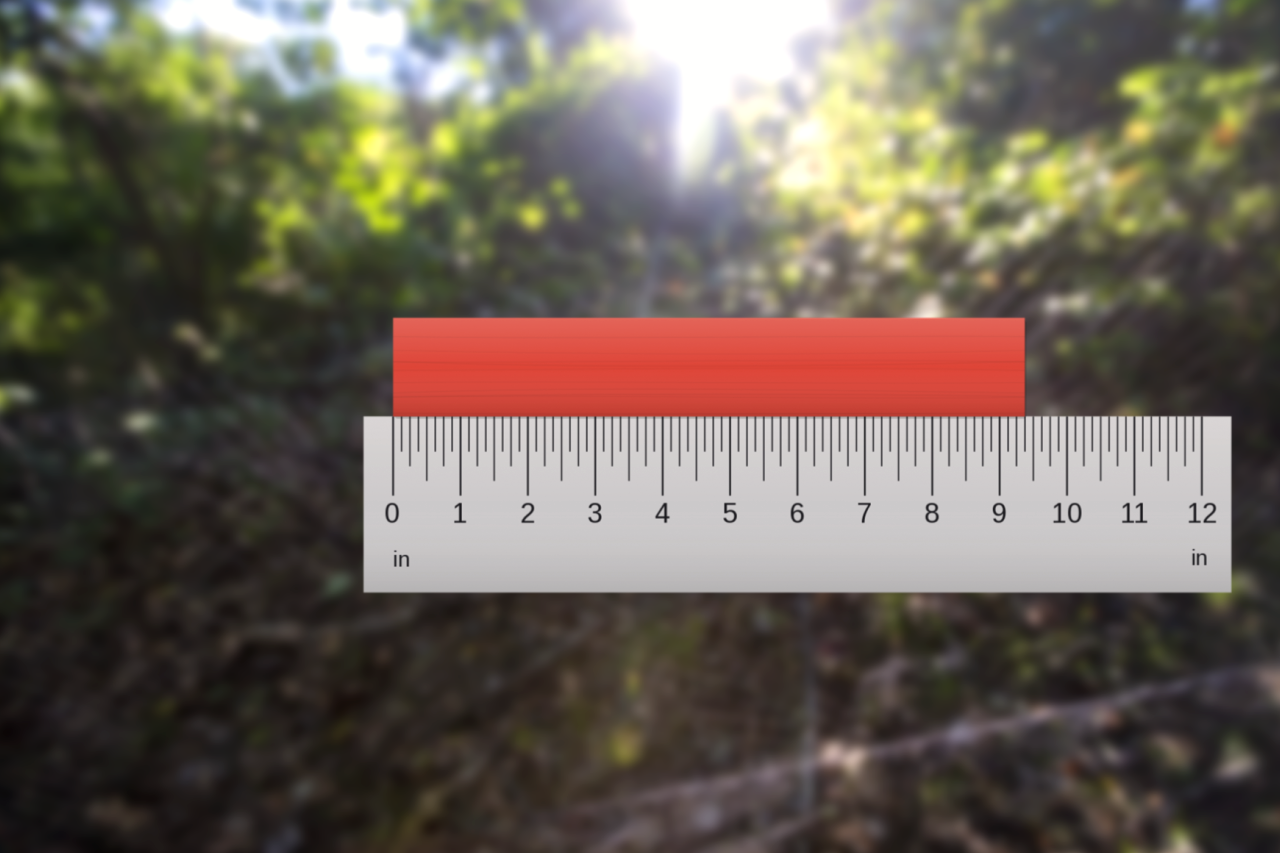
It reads in 9.375
